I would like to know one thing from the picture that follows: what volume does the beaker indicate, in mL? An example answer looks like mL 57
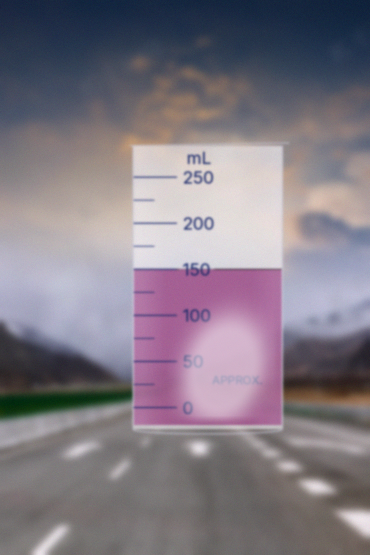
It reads mL 150
